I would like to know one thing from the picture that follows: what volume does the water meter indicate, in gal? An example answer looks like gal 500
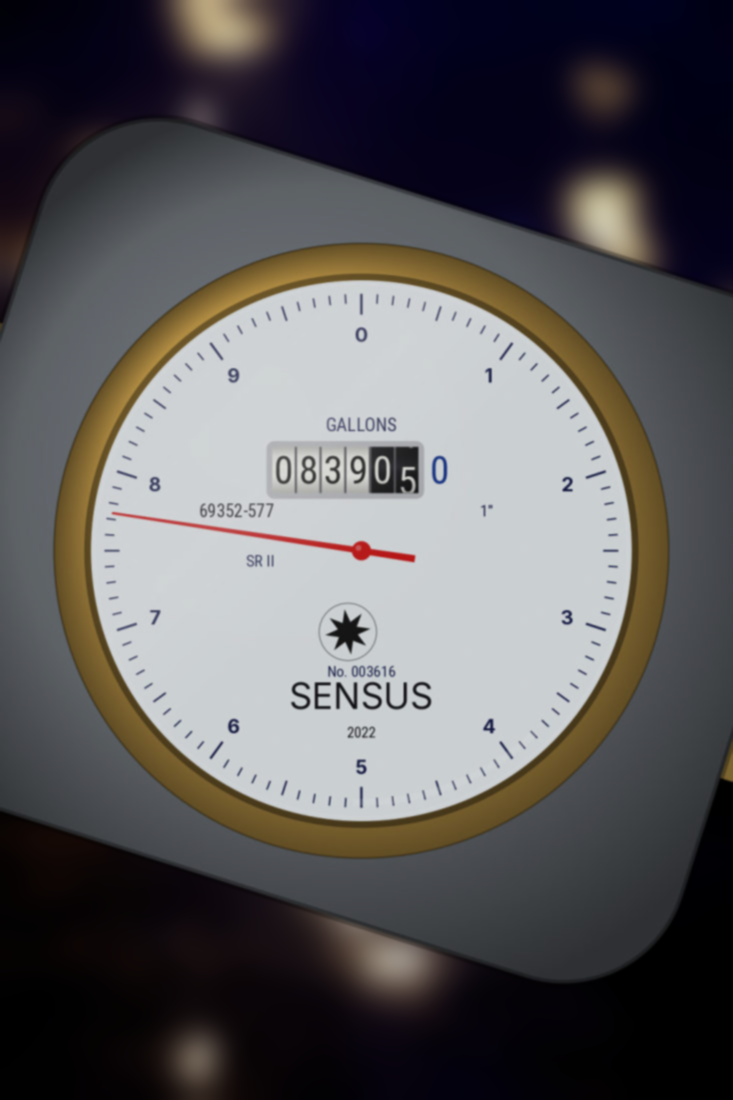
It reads gal 839047.7
